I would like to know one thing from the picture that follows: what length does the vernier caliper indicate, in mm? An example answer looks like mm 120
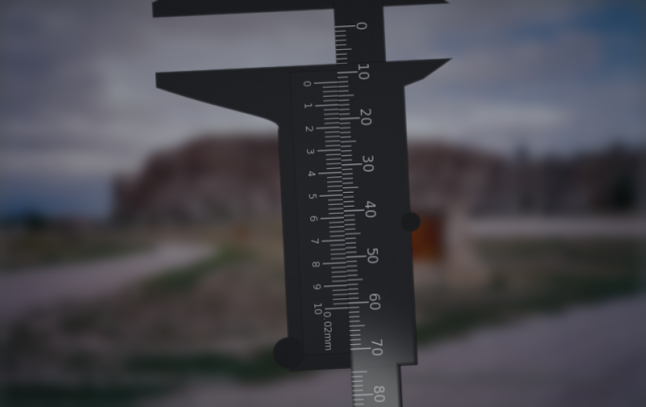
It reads mm 12.0
